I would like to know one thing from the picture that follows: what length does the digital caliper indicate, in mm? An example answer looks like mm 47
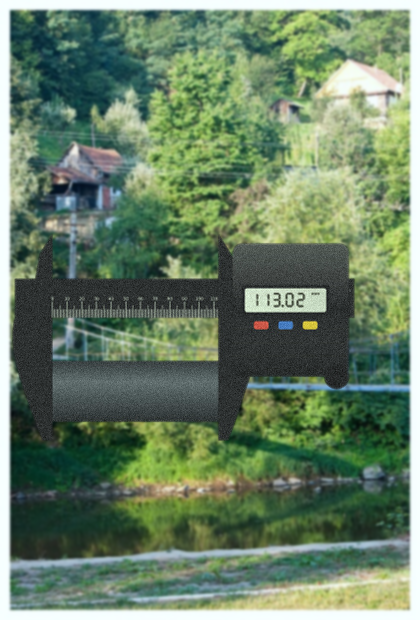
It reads mm 113.02
